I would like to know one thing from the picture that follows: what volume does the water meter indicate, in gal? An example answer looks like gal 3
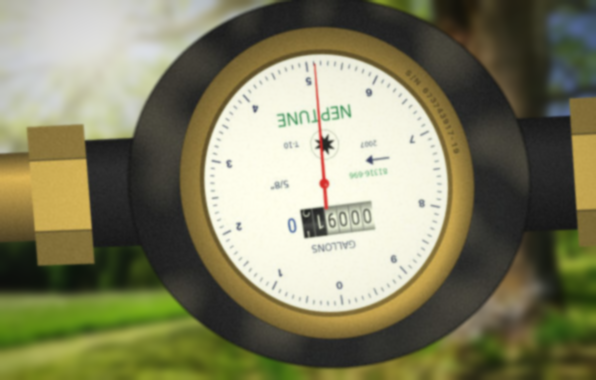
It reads gal 9115.1
